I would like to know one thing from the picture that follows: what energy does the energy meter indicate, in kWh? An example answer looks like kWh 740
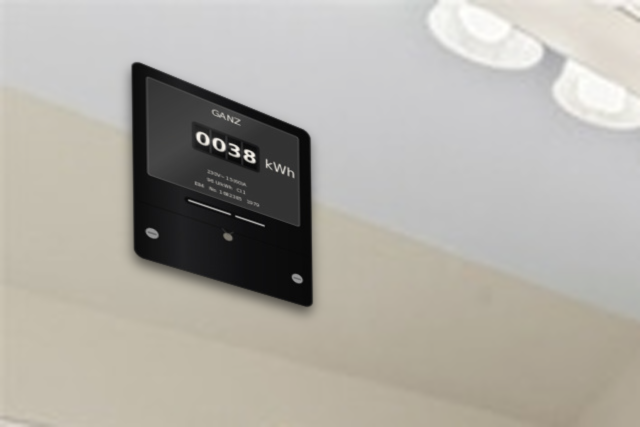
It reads kWh 38
